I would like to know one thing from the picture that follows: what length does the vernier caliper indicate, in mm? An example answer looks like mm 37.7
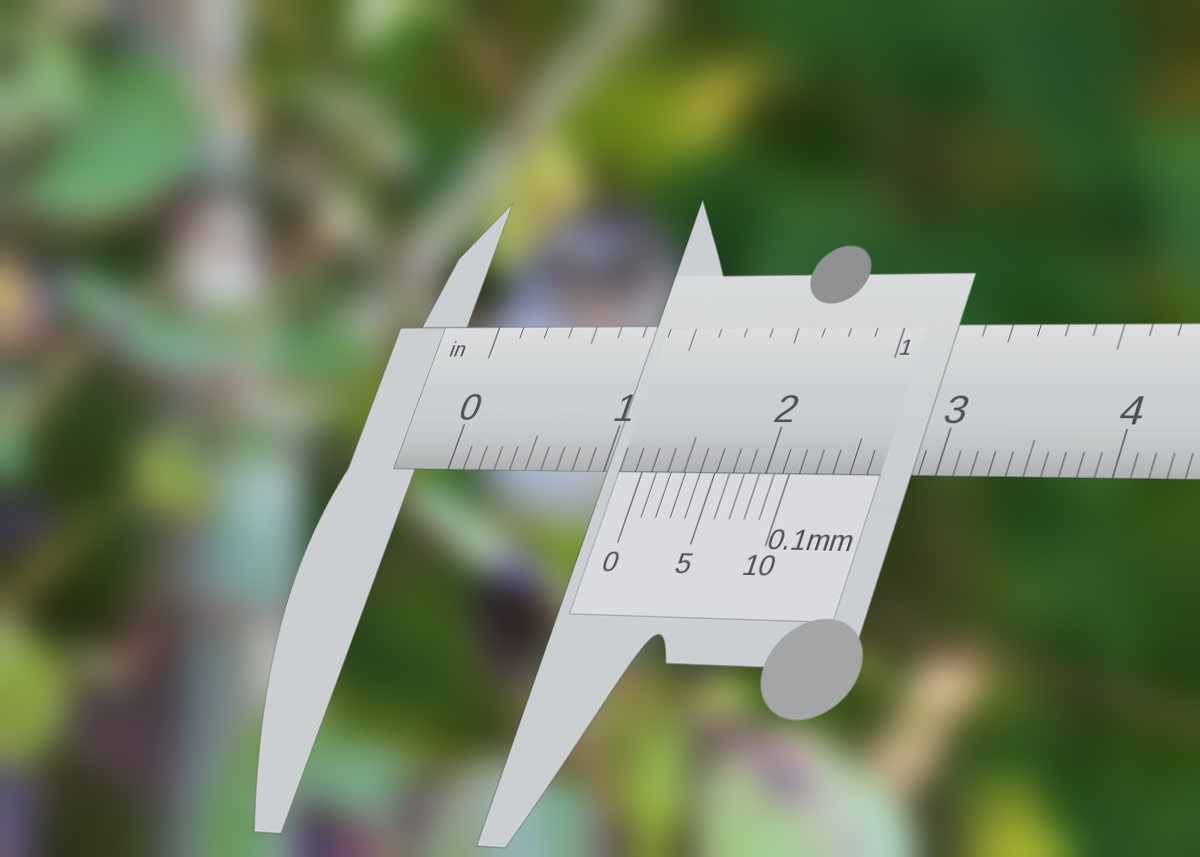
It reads mm 12.4
